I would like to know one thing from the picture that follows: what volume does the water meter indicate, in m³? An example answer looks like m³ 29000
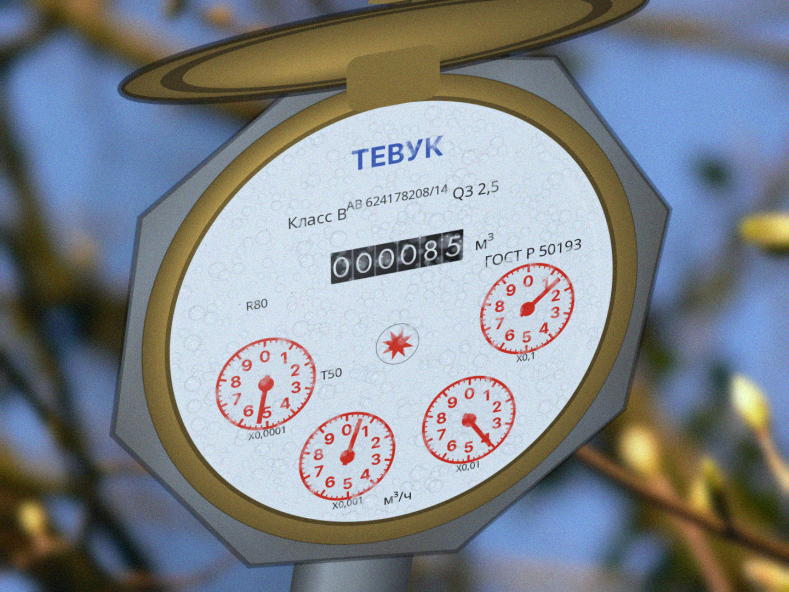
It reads m³ 85.1405
